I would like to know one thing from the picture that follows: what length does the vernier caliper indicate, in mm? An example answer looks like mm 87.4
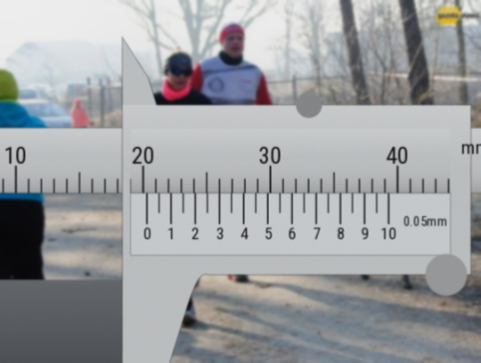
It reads mm 20.3
